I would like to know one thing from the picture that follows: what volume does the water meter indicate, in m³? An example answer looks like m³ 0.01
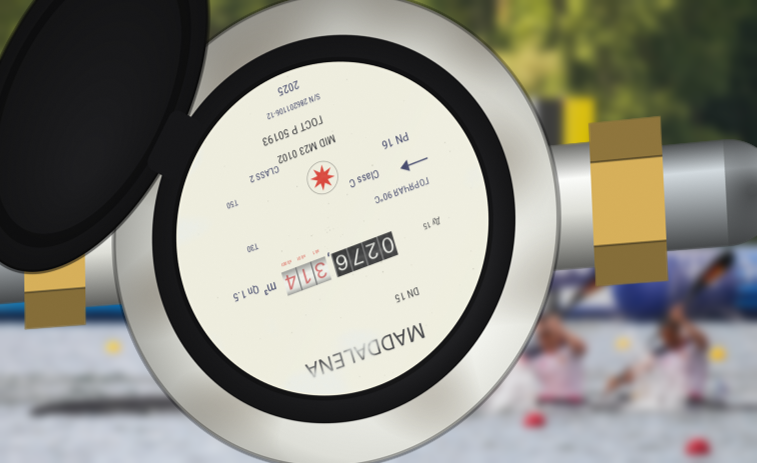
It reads m³ 276.314
